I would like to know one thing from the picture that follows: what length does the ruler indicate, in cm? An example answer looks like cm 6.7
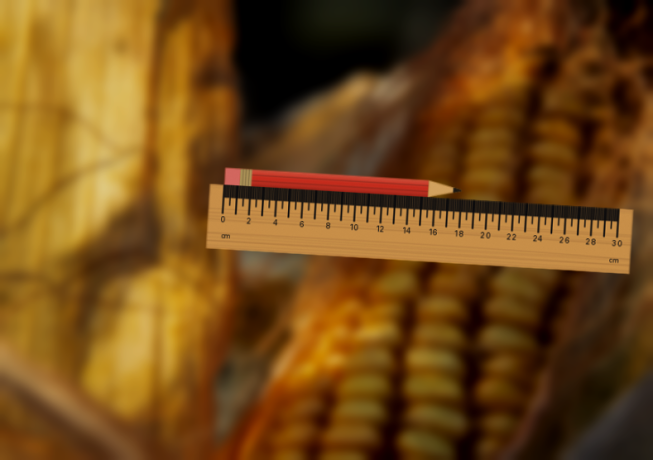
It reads cm 18
